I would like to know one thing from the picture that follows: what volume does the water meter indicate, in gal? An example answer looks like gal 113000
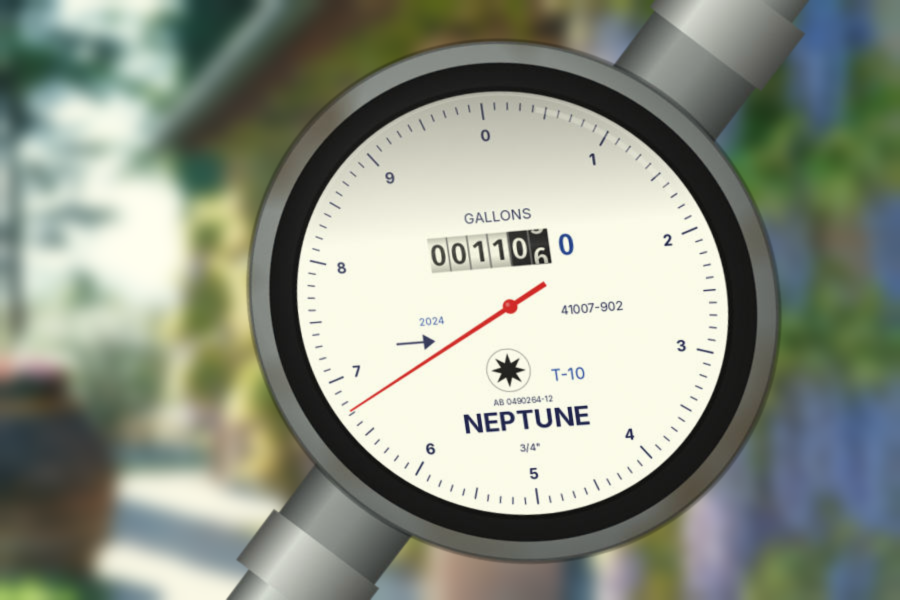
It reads gal 11056.7
